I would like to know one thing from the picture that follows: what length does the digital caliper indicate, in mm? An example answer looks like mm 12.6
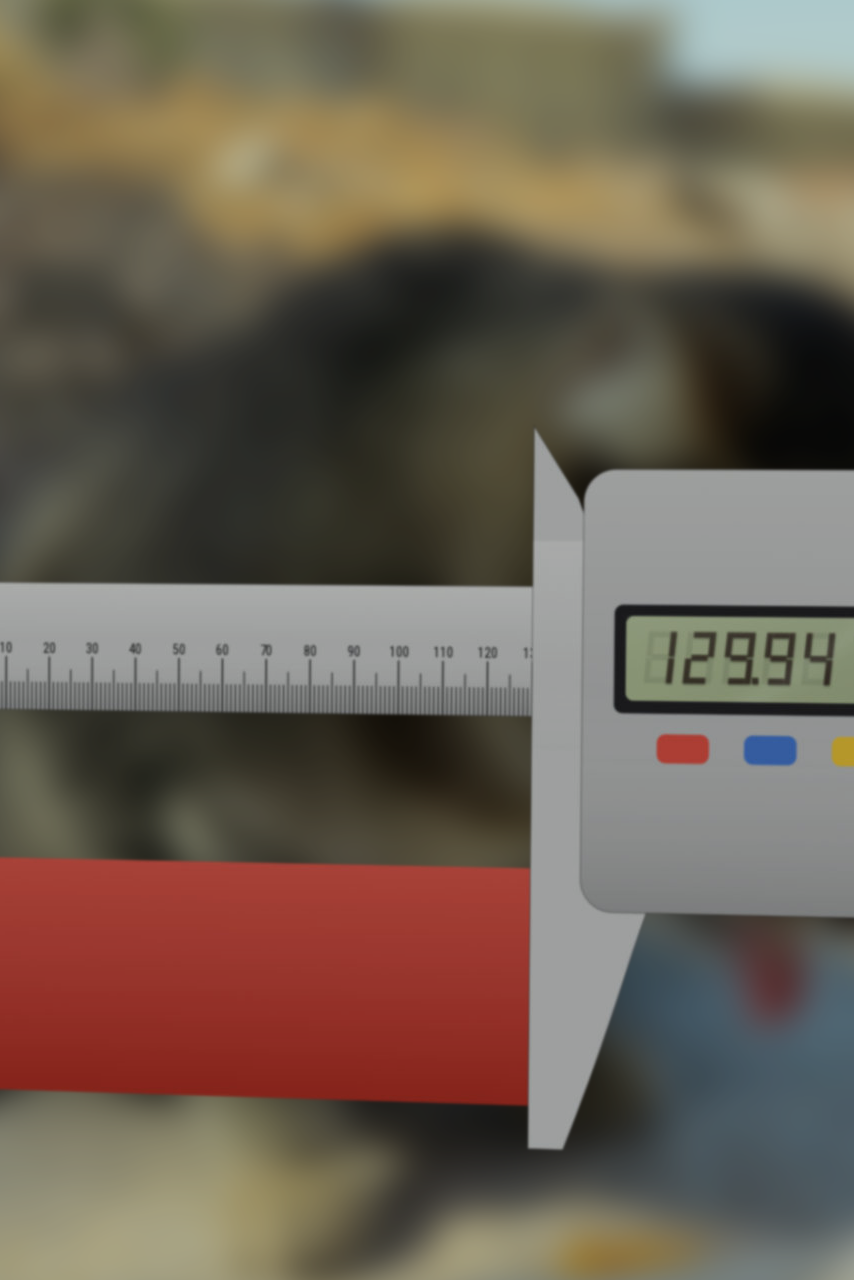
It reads mm 129.94
